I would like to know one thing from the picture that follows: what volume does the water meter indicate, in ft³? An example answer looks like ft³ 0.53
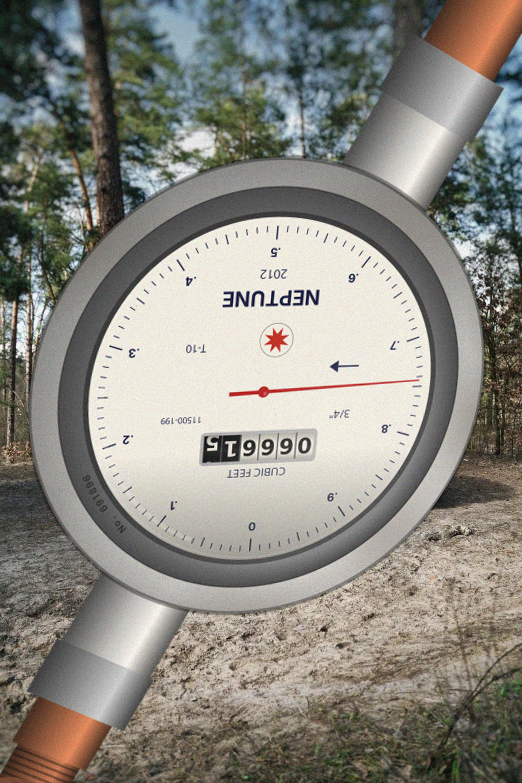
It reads ft³ 66614.74
